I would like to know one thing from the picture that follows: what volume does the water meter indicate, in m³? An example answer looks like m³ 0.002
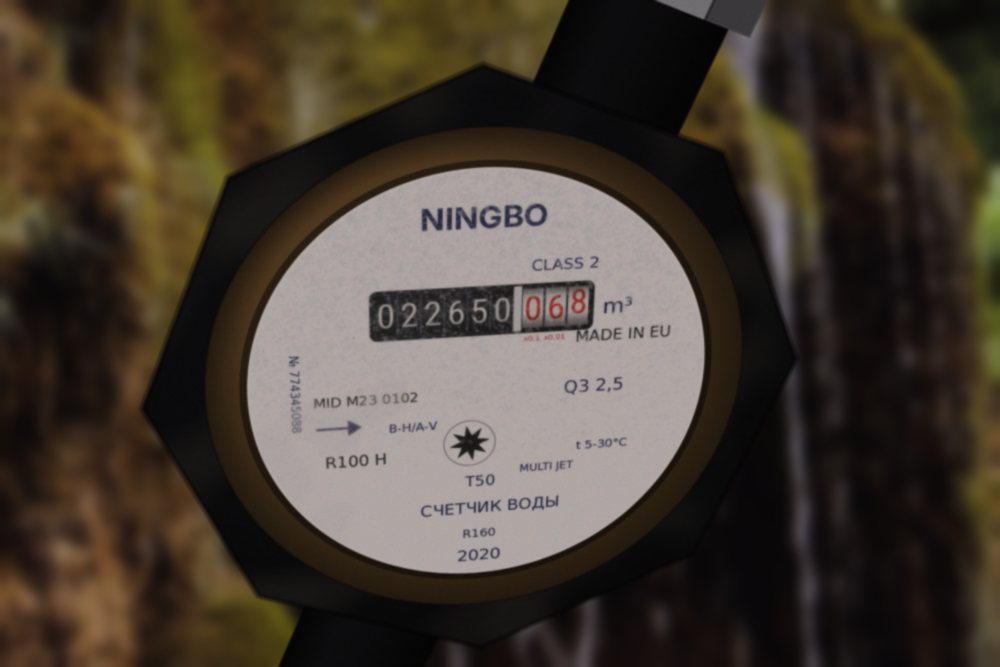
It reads m³ 22650.068
